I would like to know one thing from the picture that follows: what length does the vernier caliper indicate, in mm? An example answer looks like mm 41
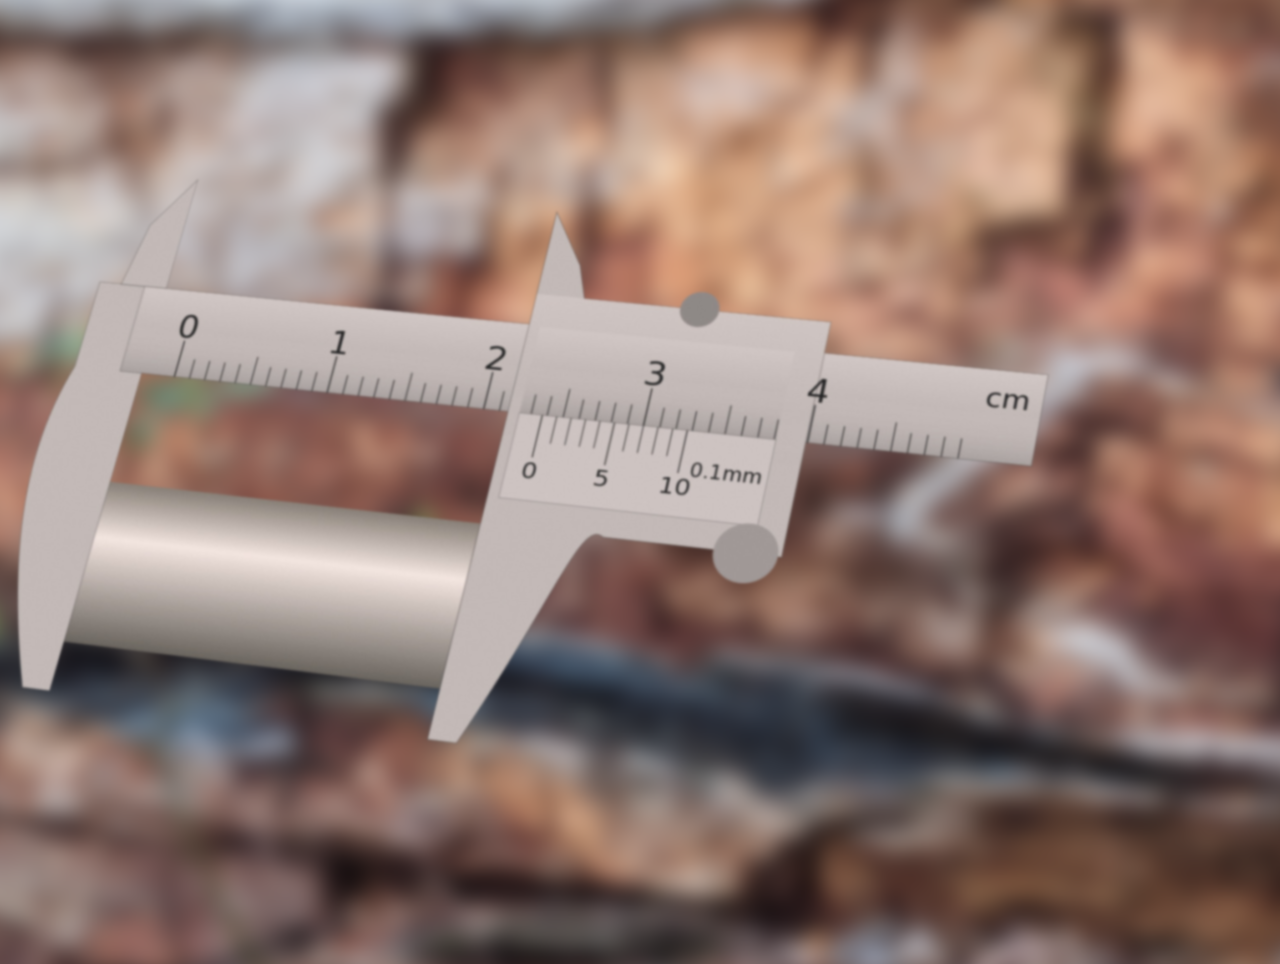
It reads mm 23.7
